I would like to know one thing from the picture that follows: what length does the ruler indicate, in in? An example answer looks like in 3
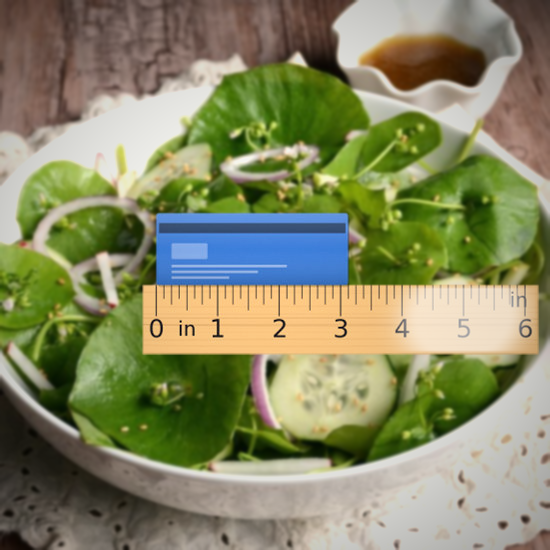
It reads in 3.125
